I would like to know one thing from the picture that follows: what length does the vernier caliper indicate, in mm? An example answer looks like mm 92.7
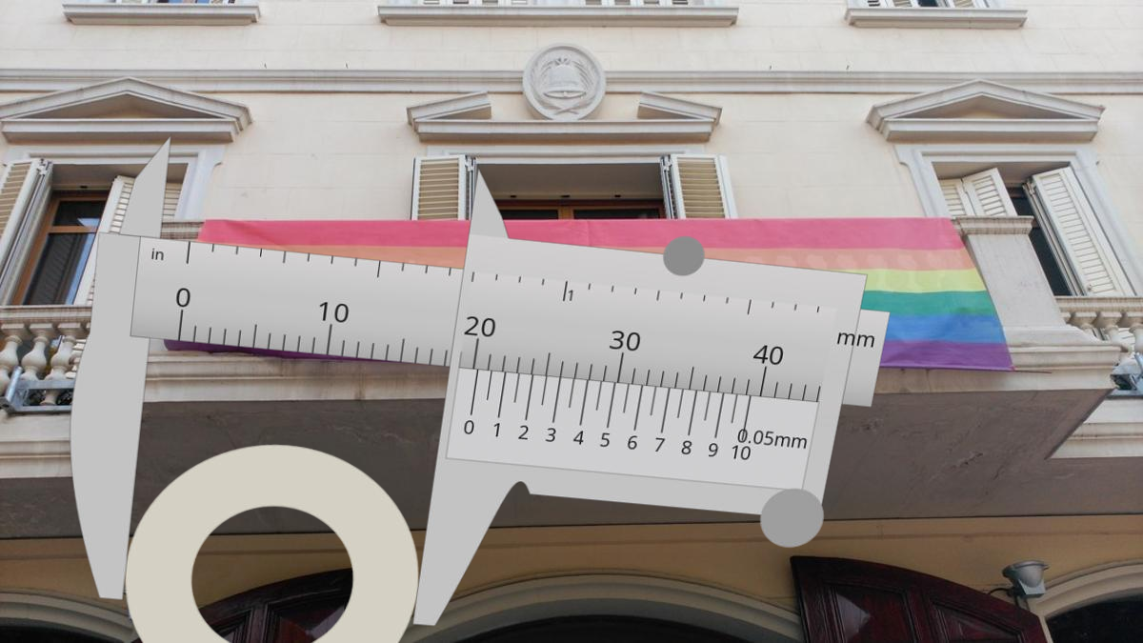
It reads mm 20.3
